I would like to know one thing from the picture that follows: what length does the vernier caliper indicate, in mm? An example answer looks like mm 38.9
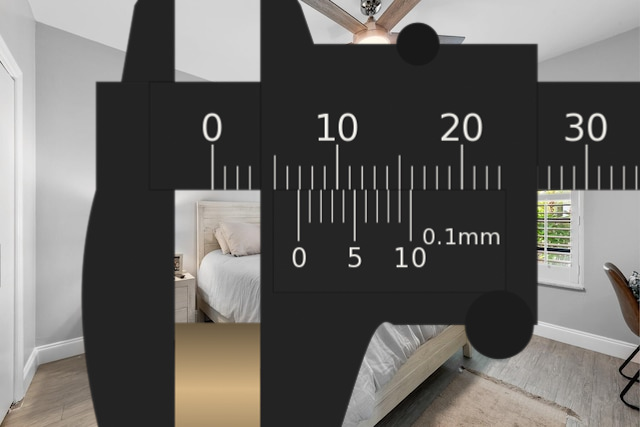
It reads mm 6.9
